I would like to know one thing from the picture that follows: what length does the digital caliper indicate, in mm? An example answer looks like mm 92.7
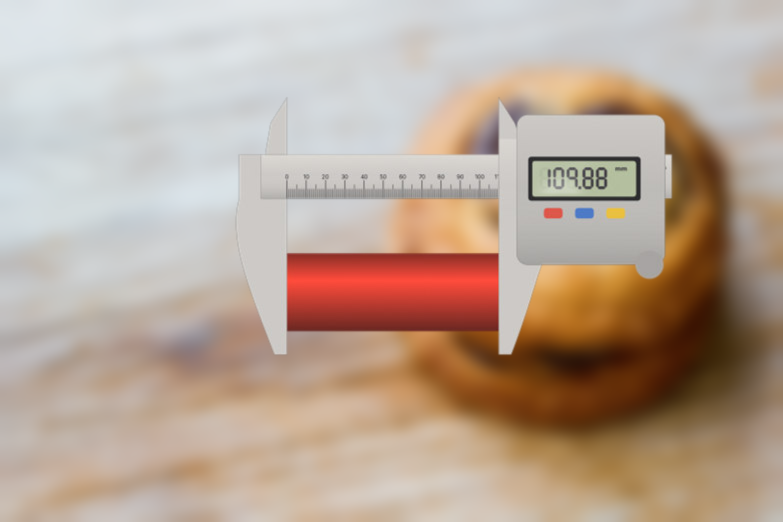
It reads mm 109.88
